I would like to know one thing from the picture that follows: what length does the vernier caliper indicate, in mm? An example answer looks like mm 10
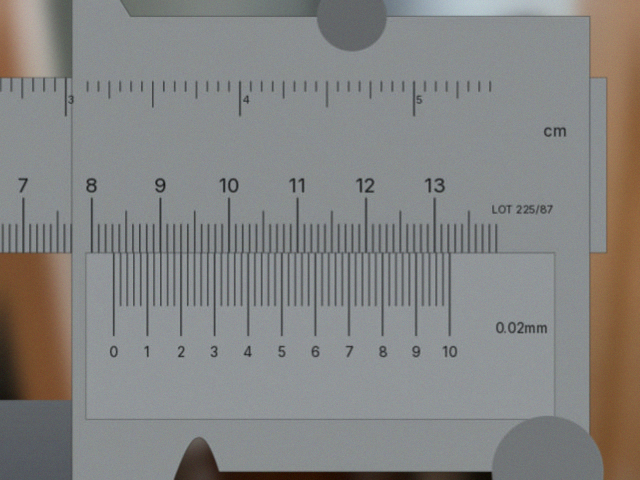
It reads mm 83.2
